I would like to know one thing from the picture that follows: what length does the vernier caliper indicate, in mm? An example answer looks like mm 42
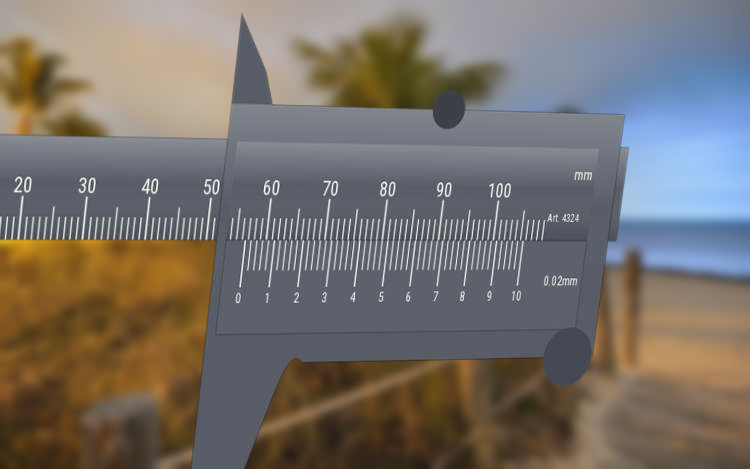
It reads mm 56.5
